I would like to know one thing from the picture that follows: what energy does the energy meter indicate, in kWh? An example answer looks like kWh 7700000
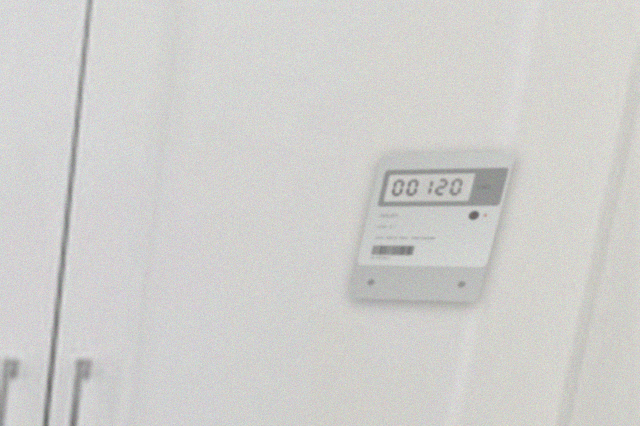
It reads kWh 120
